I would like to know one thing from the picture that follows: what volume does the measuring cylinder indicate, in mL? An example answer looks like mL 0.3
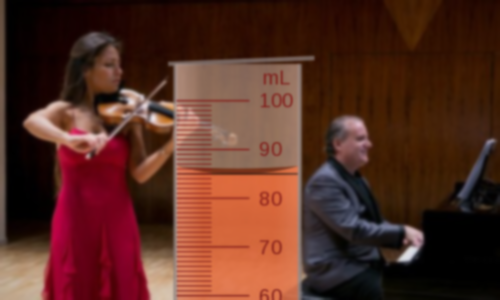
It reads mL 85
